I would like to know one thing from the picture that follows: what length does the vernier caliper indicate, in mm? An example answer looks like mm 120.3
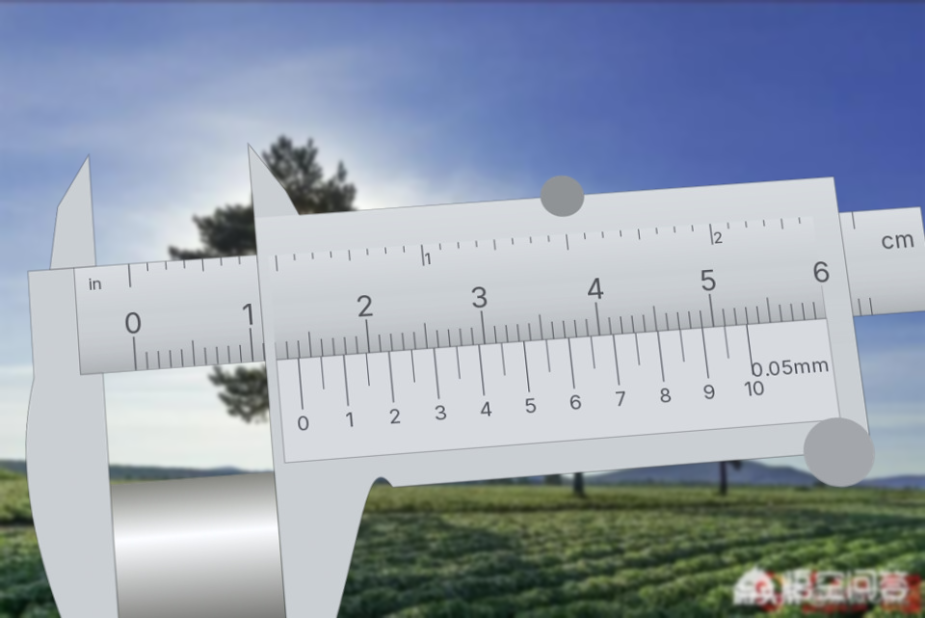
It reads mm 13.9
